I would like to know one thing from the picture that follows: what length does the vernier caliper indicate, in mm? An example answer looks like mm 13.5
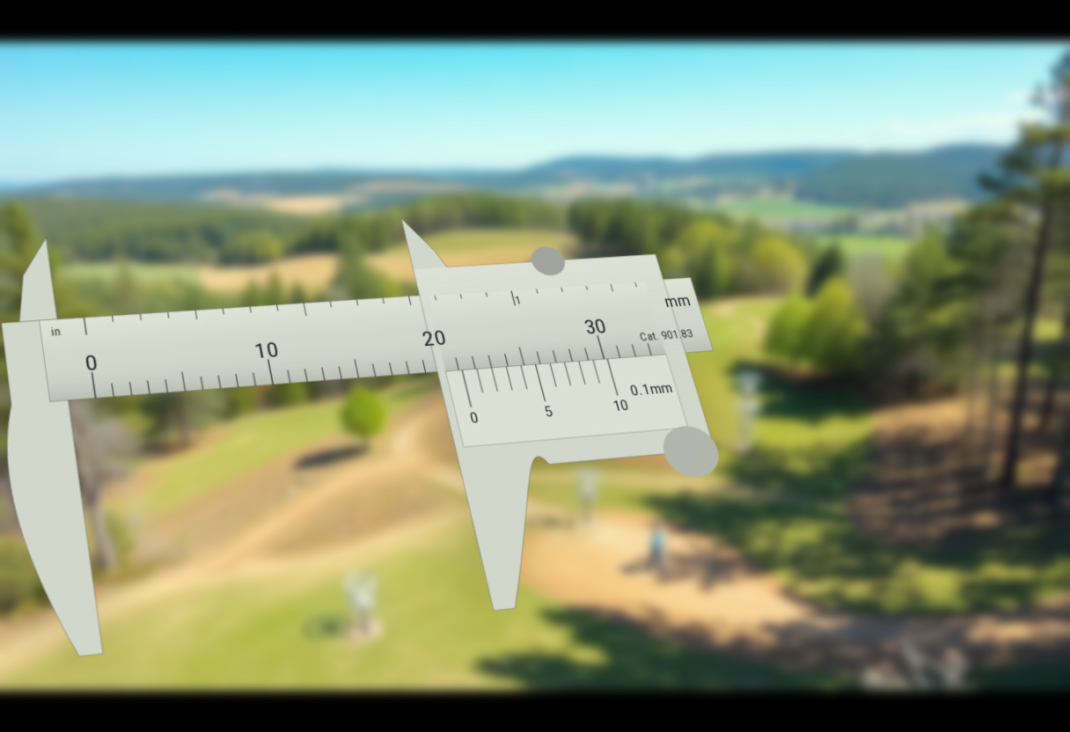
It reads mm 21.2
